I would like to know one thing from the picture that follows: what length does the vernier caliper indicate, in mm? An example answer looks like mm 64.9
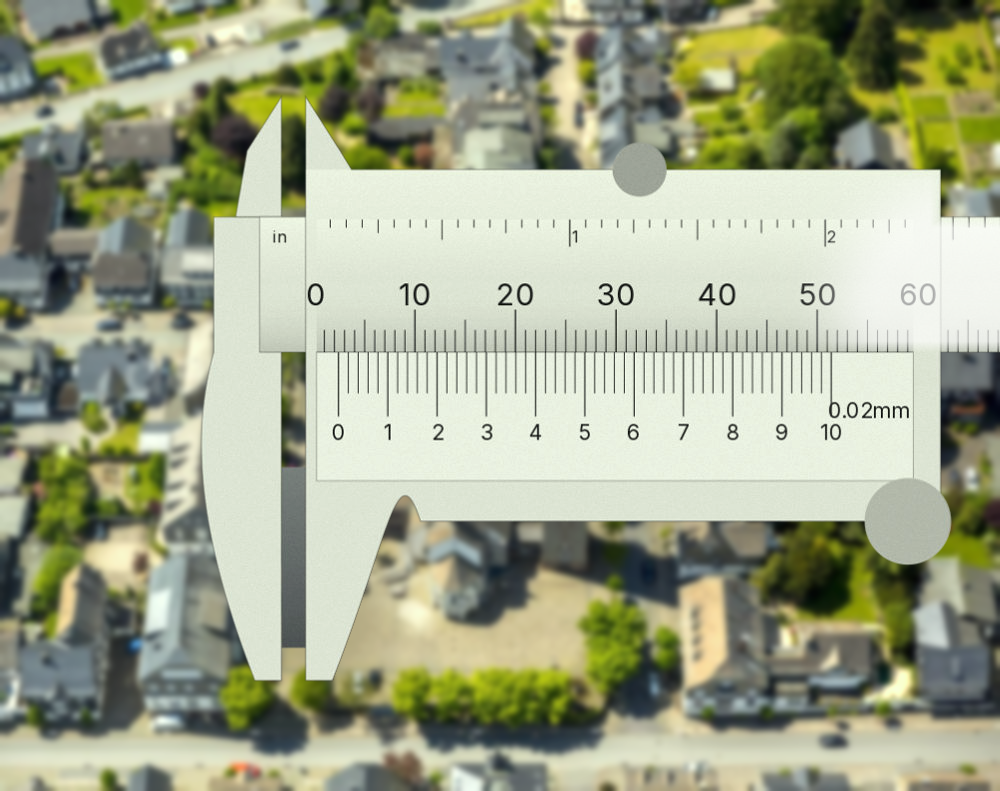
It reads mm 2.4
